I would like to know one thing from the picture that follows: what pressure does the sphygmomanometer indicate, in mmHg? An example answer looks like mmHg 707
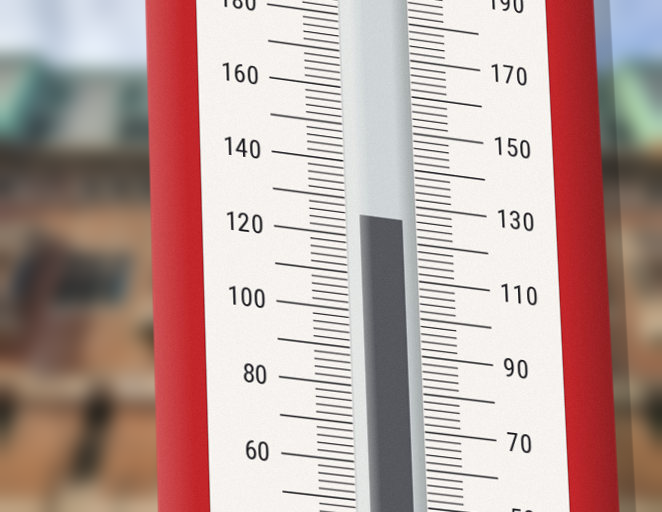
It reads mmHg 126
